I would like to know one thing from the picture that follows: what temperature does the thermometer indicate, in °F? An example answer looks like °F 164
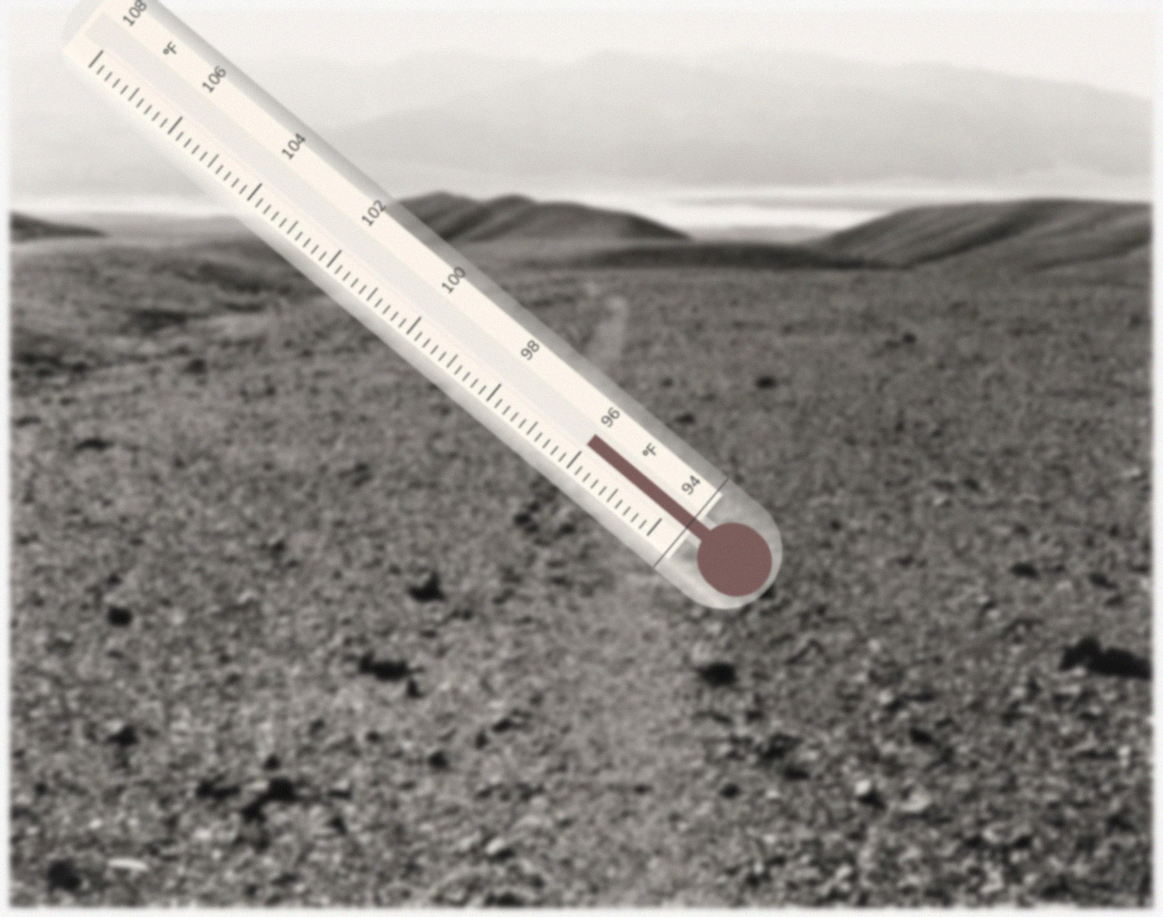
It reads °F 96
